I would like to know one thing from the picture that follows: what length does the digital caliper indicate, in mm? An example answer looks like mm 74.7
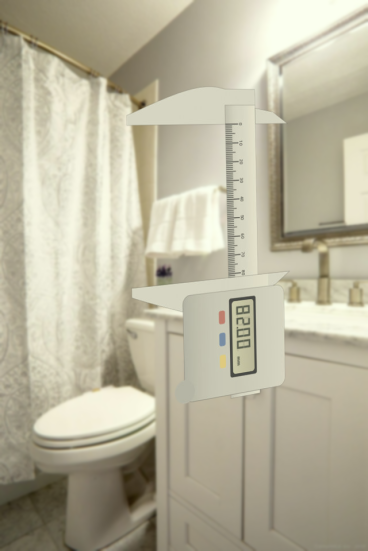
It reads mm 82.00
